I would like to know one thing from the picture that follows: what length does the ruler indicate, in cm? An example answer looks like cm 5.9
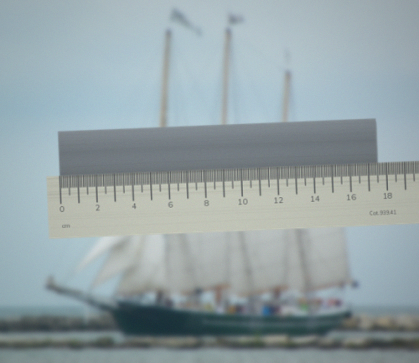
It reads cm 17.5
